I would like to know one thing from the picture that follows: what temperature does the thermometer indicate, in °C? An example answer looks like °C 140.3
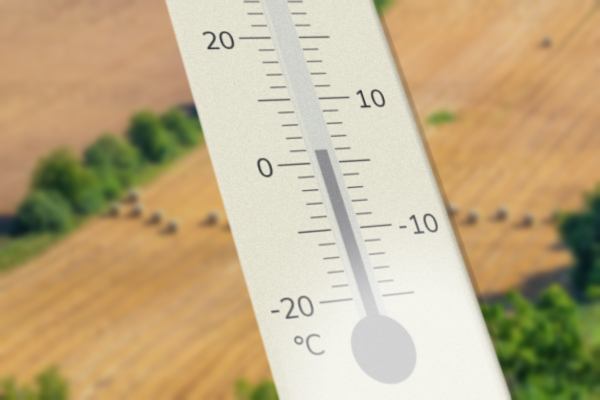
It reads °C 2
